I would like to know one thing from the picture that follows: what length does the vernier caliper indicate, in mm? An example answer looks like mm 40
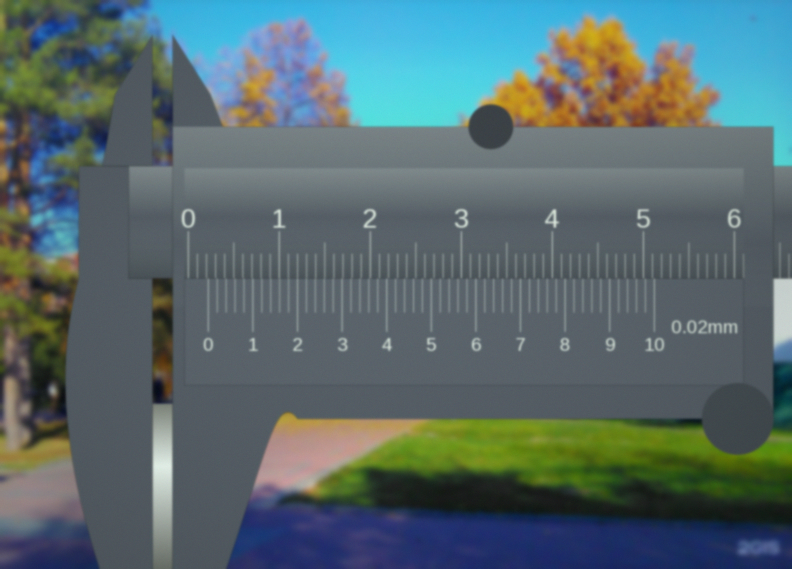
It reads mm 2.2
